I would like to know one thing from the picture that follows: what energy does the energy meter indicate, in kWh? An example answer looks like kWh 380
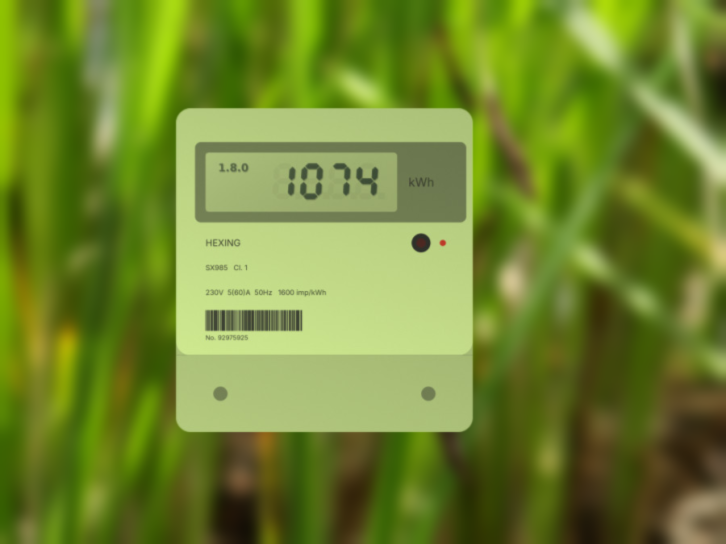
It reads kWh 1074
